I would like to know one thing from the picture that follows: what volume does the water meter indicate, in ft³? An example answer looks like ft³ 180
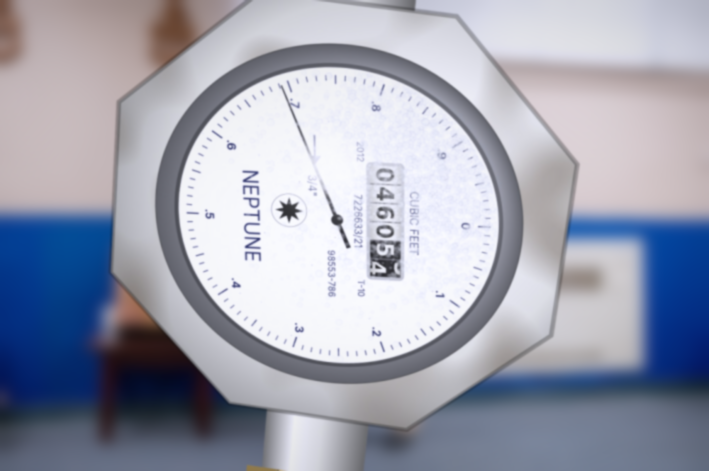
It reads ft³ 46053.69
